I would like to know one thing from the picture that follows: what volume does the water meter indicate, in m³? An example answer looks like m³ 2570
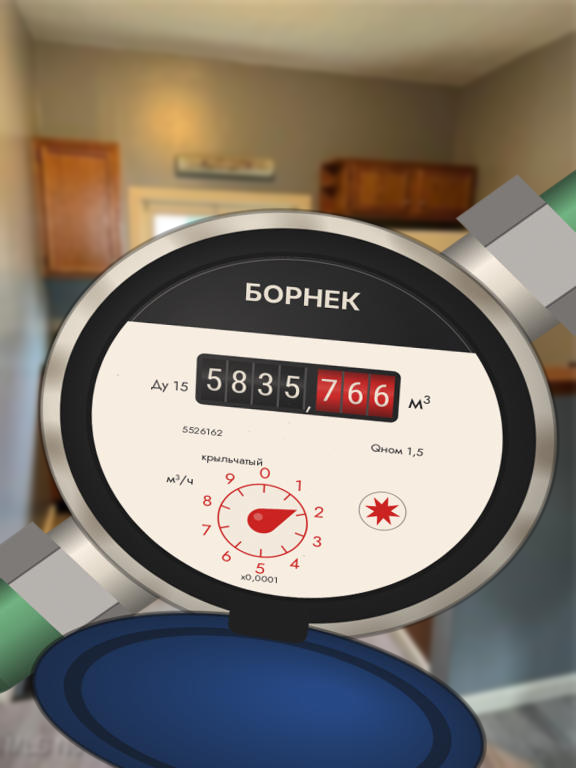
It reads m³ 5835.7661
